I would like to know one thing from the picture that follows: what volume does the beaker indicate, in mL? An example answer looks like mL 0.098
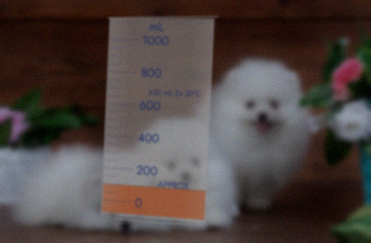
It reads mL 100
